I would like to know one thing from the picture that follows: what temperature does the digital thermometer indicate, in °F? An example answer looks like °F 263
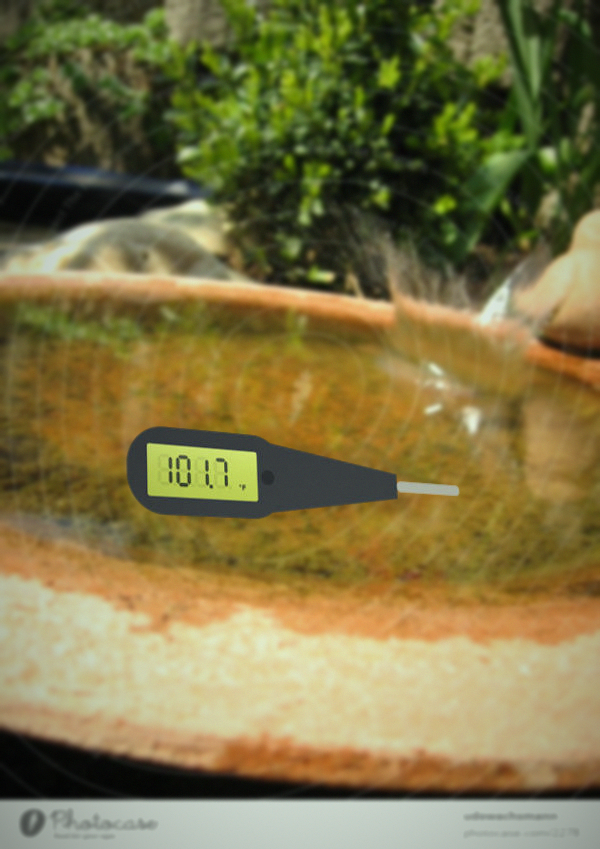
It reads °F 101.7
